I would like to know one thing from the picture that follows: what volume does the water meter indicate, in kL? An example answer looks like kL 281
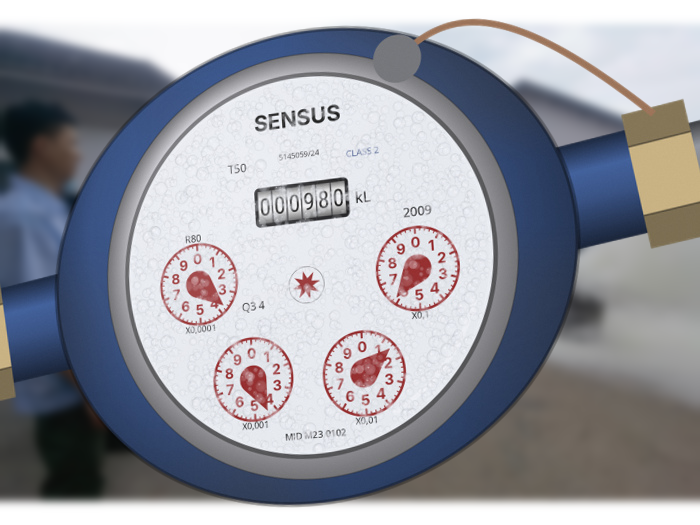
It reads kL 980.6143
